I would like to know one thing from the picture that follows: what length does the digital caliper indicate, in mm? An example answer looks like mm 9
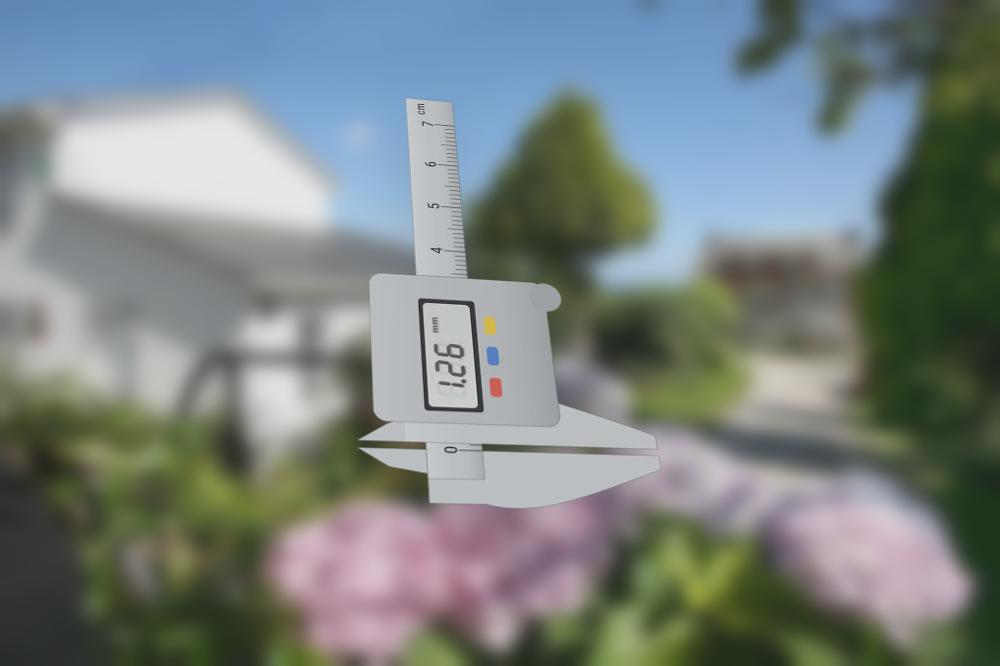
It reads mm 1.26
